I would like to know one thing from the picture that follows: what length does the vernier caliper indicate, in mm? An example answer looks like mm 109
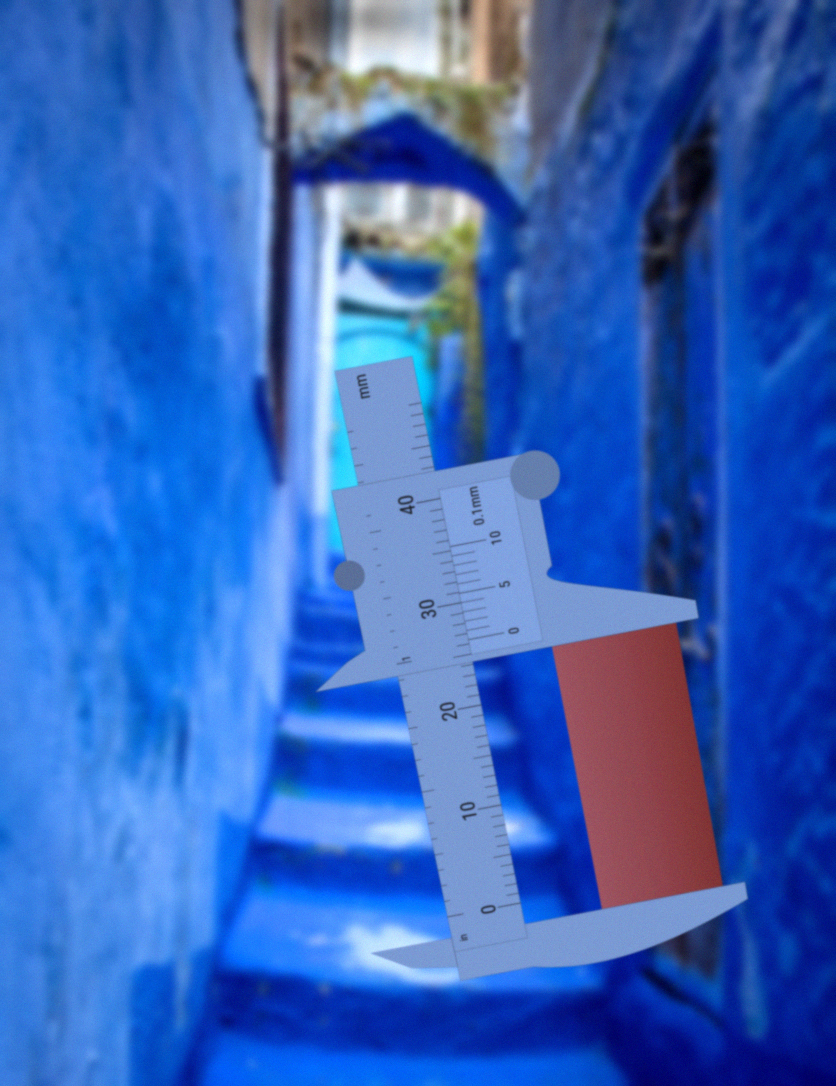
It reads mm 26.4
